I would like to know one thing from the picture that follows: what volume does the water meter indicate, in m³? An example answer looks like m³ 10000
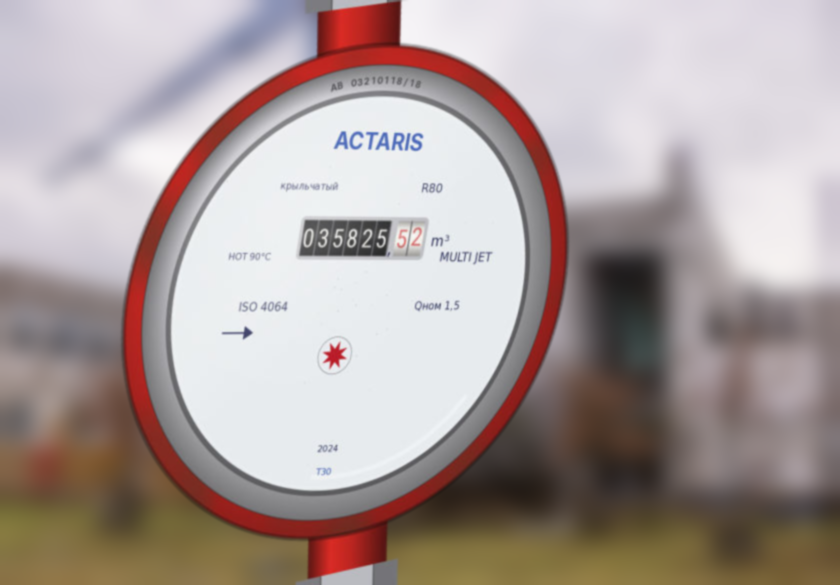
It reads m³ 35825.52
